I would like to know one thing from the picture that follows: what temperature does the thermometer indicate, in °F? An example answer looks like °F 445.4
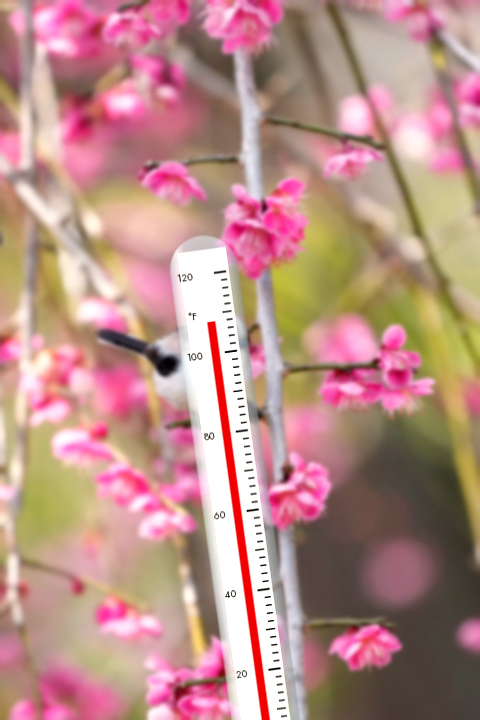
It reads °F 108
